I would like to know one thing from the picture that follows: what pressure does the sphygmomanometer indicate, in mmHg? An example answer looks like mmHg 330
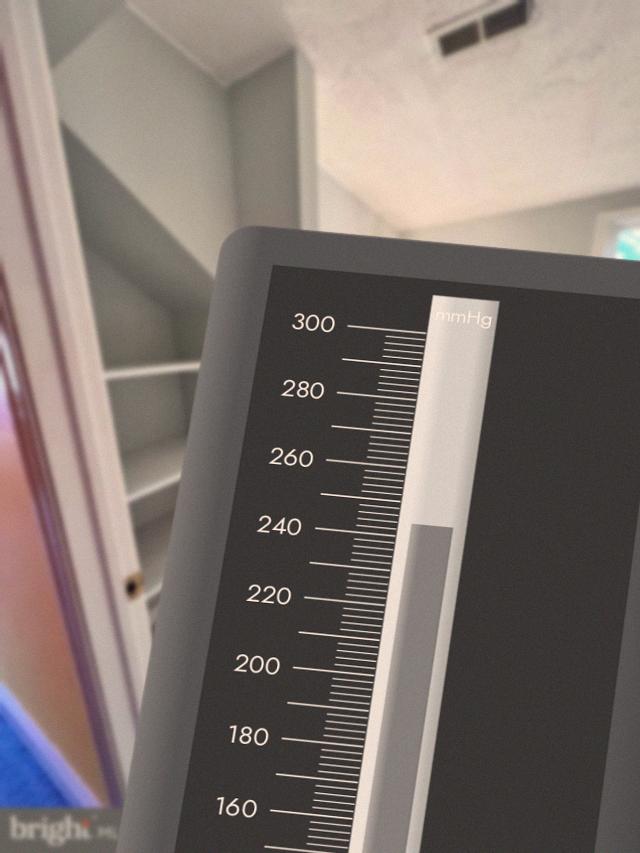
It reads mmHg 244
